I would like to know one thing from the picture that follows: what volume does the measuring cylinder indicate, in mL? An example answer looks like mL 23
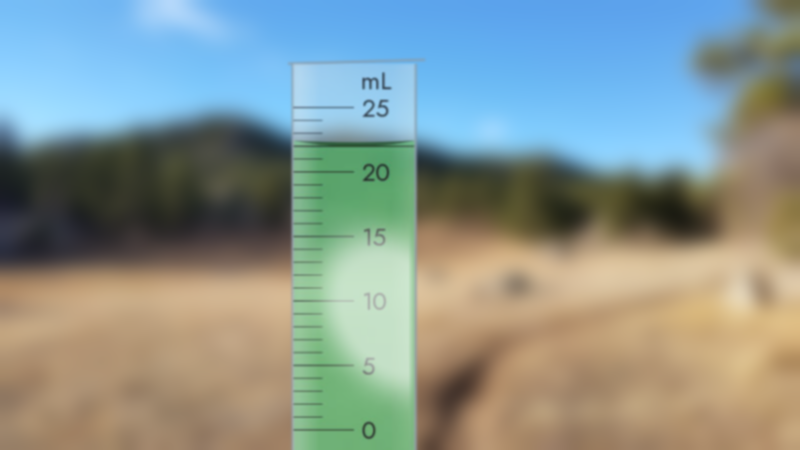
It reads mL 22
